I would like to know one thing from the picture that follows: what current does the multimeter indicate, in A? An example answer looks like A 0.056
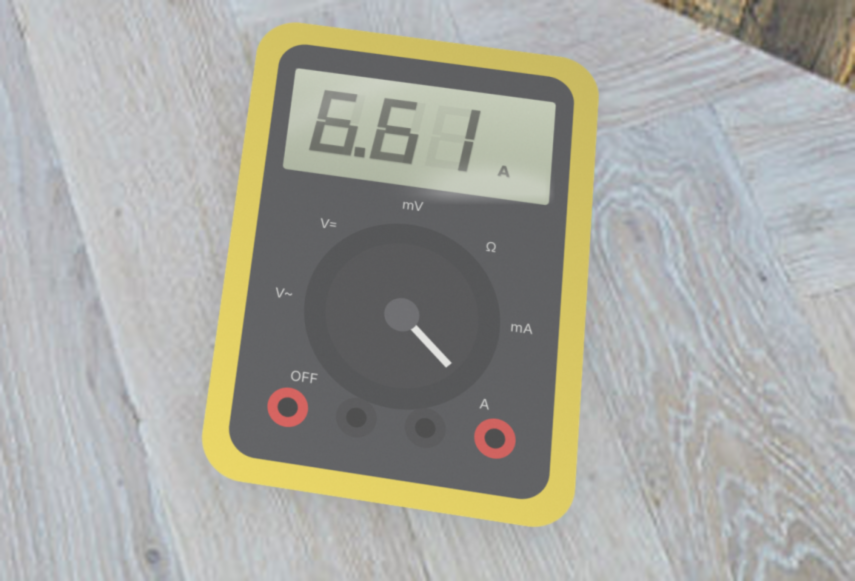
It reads A 6.61
